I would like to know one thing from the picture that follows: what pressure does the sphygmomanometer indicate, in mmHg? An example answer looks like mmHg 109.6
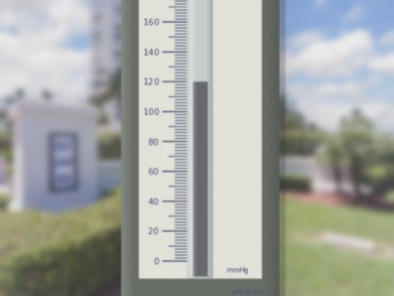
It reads mmHg 120
